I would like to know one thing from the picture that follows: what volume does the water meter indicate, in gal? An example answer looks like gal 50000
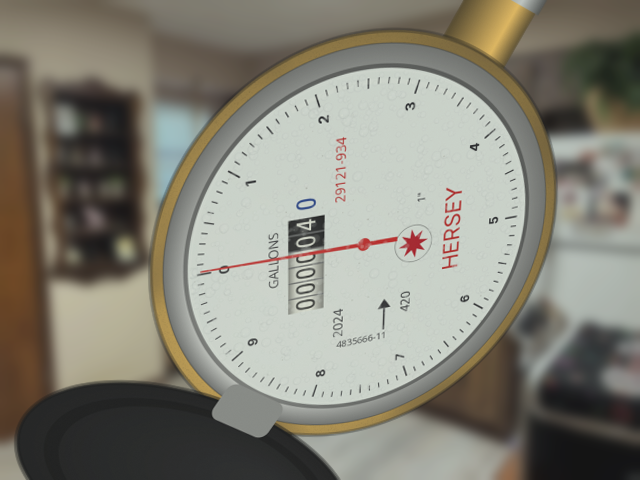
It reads gal 40.0
